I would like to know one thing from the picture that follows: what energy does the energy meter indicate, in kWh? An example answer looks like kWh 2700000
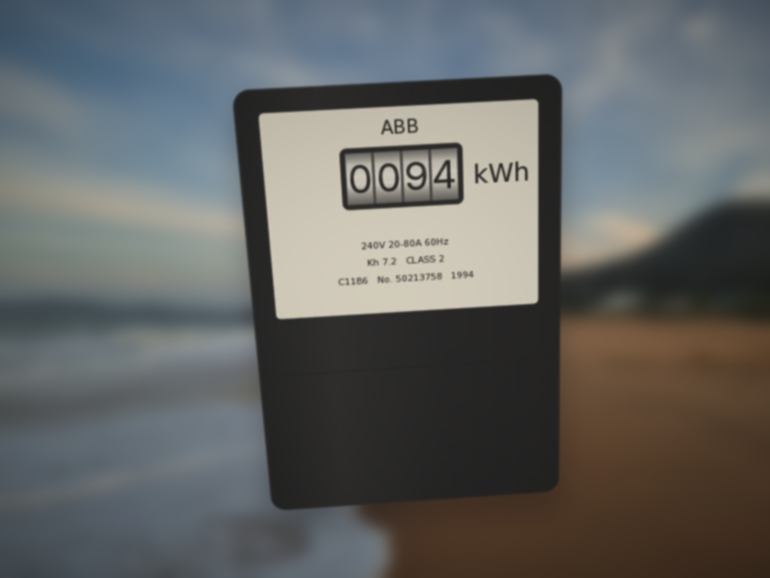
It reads kWh 94
